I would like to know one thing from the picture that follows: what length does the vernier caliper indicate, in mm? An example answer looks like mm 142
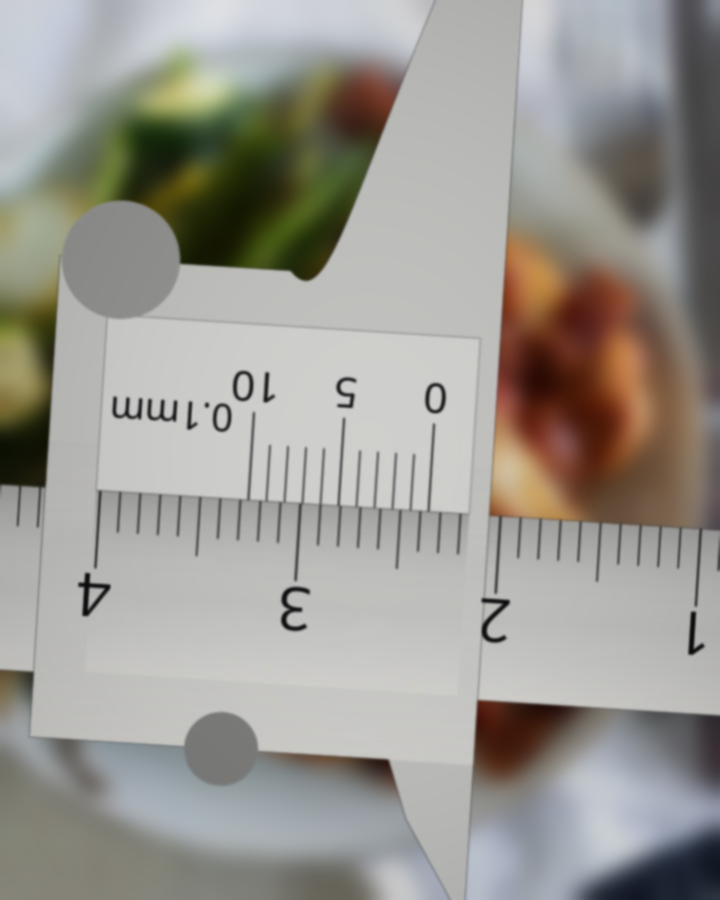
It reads mm 23.6
